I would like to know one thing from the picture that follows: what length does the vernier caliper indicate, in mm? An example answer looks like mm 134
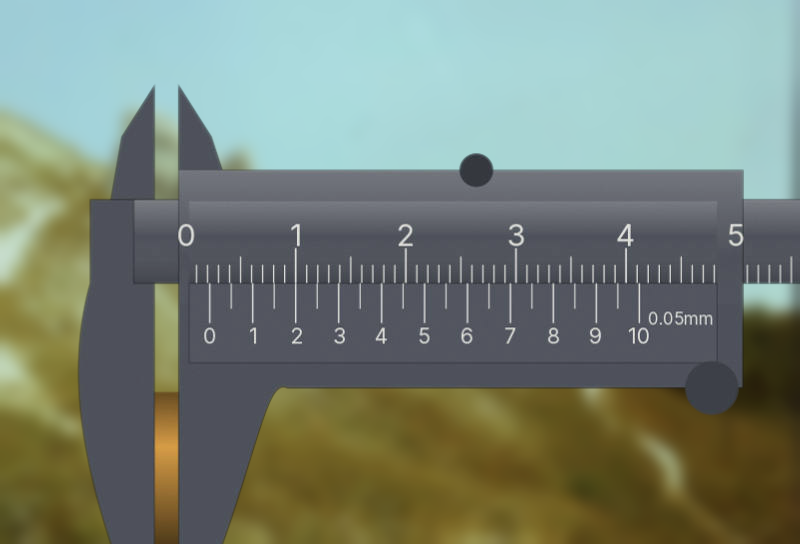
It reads mm 2.2
